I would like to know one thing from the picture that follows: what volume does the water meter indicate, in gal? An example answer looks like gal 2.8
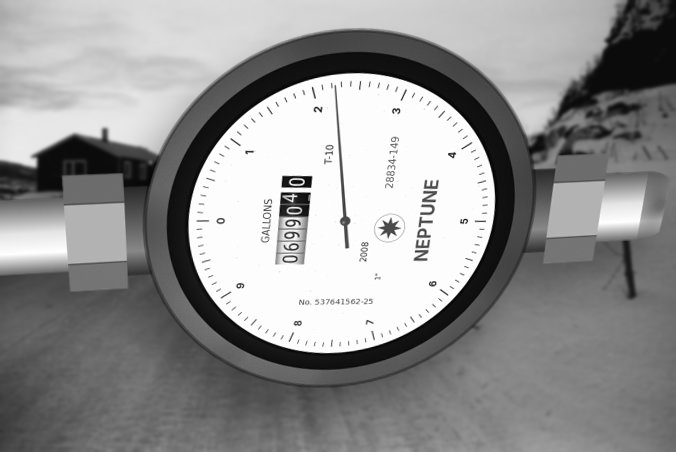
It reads gal 699042.2
